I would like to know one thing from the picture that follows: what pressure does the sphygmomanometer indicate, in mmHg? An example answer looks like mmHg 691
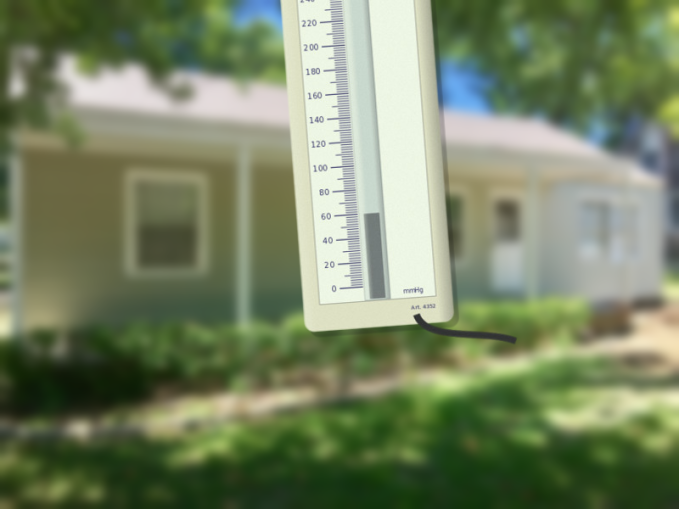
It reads mmHg 60
